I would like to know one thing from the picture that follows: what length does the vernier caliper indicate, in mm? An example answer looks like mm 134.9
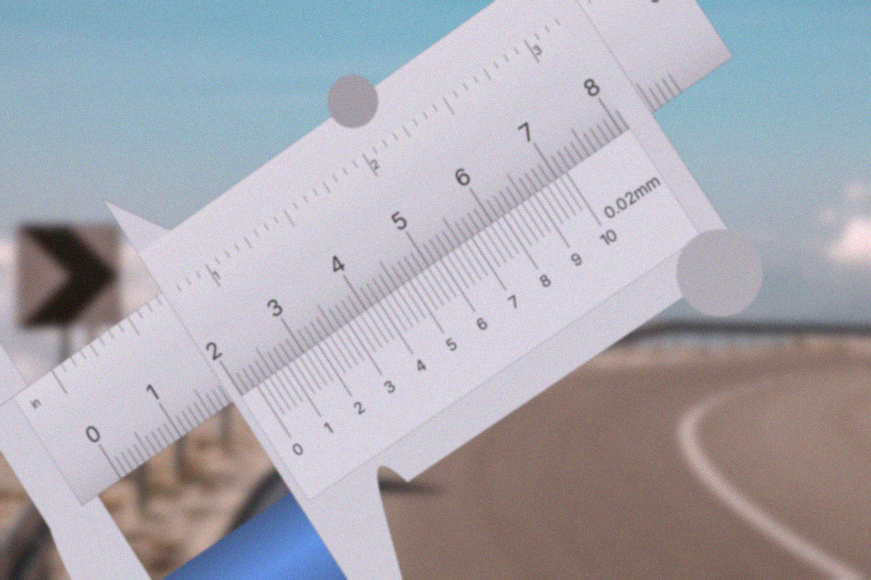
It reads mm 22.4
